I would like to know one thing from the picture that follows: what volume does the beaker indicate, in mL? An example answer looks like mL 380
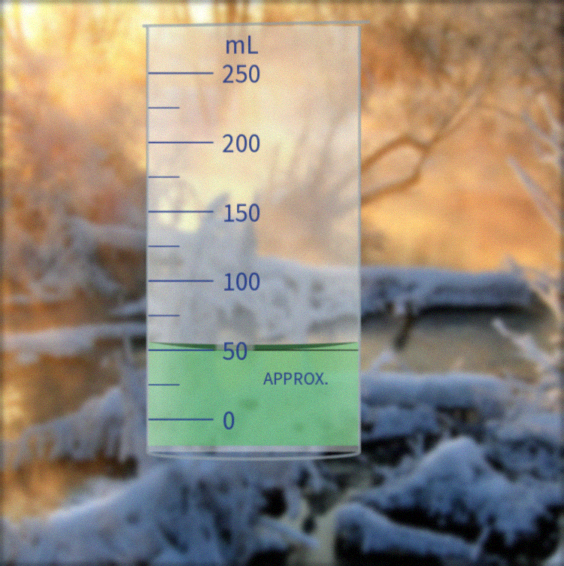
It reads mL 50
